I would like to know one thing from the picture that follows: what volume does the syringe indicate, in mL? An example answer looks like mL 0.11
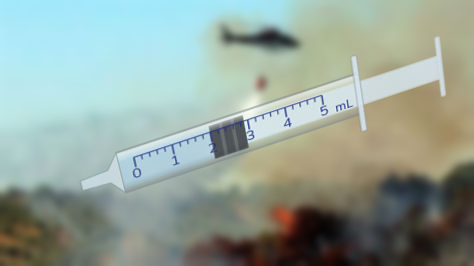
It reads mL 2
